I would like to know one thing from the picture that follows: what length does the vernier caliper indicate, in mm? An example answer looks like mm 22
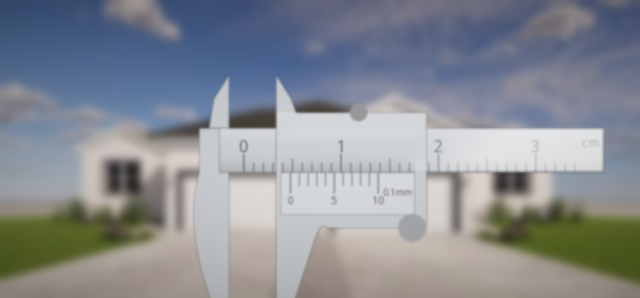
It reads mm 4.8
